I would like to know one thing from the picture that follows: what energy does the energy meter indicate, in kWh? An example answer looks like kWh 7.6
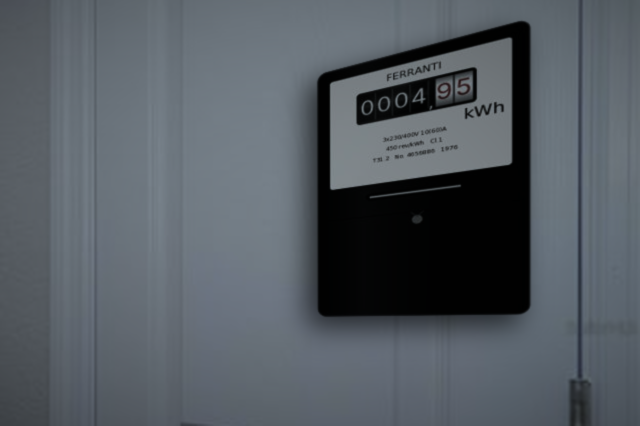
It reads kWh 4.95
